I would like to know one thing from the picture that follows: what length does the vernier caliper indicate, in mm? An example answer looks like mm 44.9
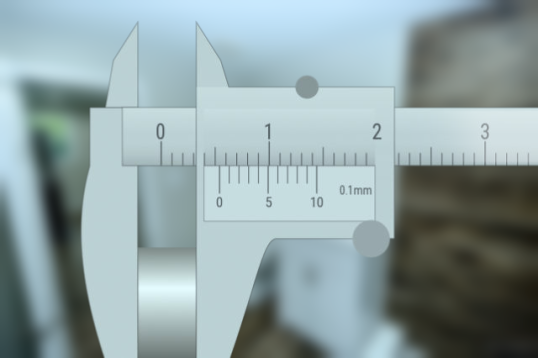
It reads mm 5.4
